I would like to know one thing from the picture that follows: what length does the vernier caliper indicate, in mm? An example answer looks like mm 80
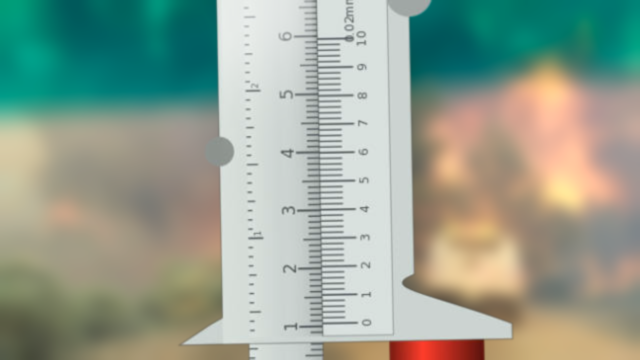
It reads mm 10.5
